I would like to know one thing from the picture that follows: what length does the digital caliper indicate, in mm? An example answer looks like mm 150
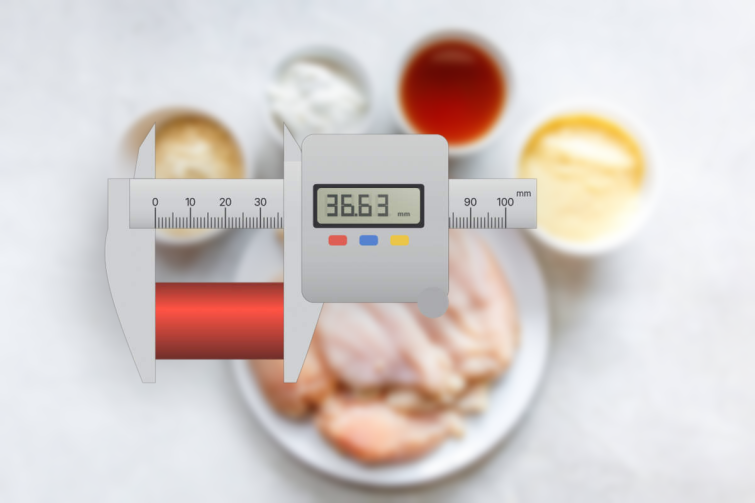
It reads mm 36.63
